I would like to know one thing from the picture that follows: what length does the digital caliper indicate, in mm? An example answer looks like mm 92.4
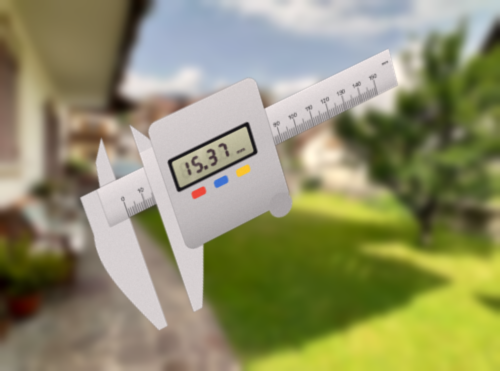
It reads mm 15.37
